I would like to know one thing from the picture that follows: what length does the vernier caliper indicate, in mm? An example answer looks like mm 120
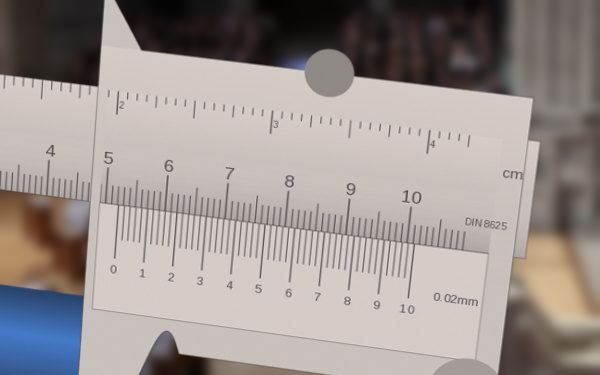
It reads mm 52.2
